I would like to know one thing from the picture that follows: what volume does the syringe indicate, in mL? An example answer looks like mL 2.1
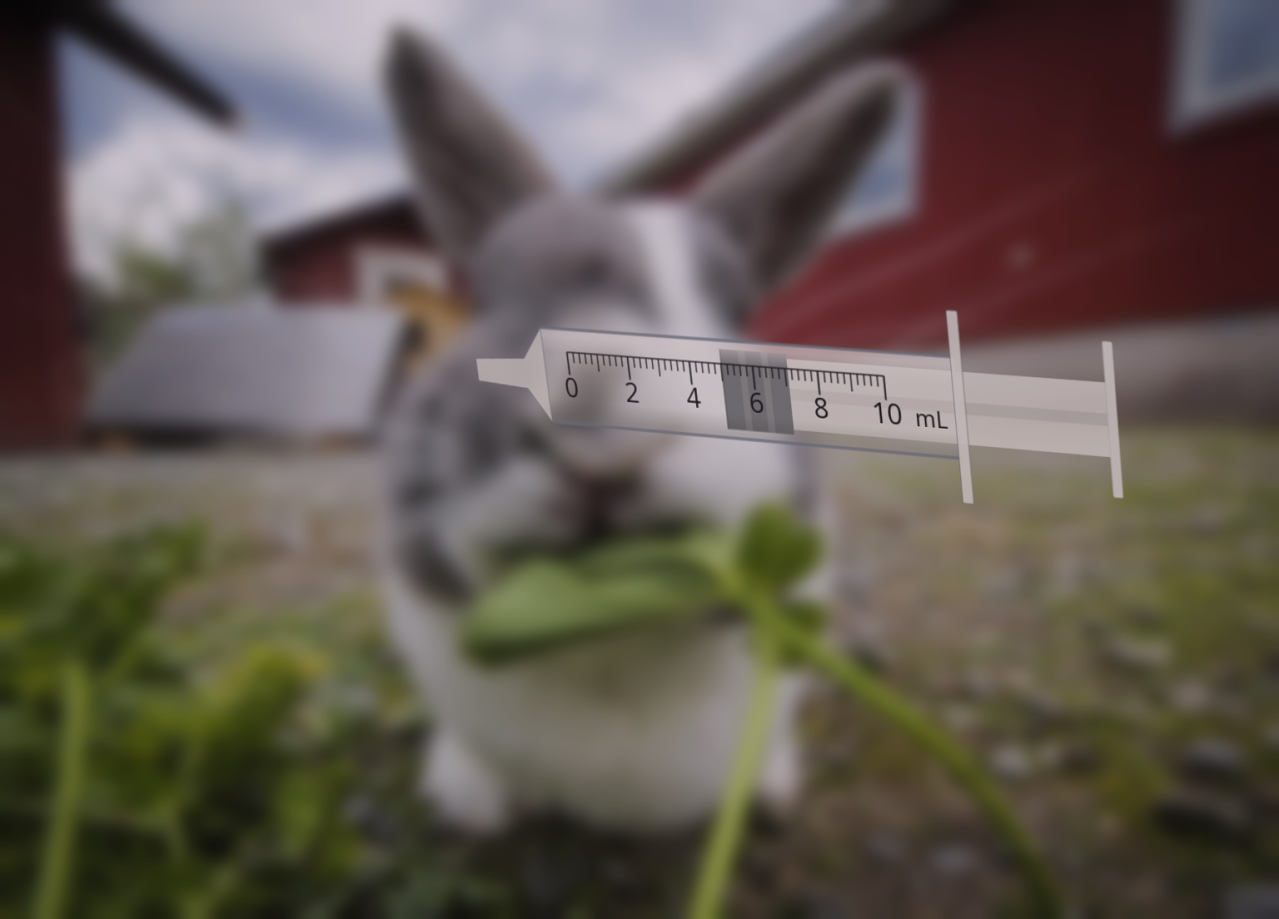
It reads mL 5
